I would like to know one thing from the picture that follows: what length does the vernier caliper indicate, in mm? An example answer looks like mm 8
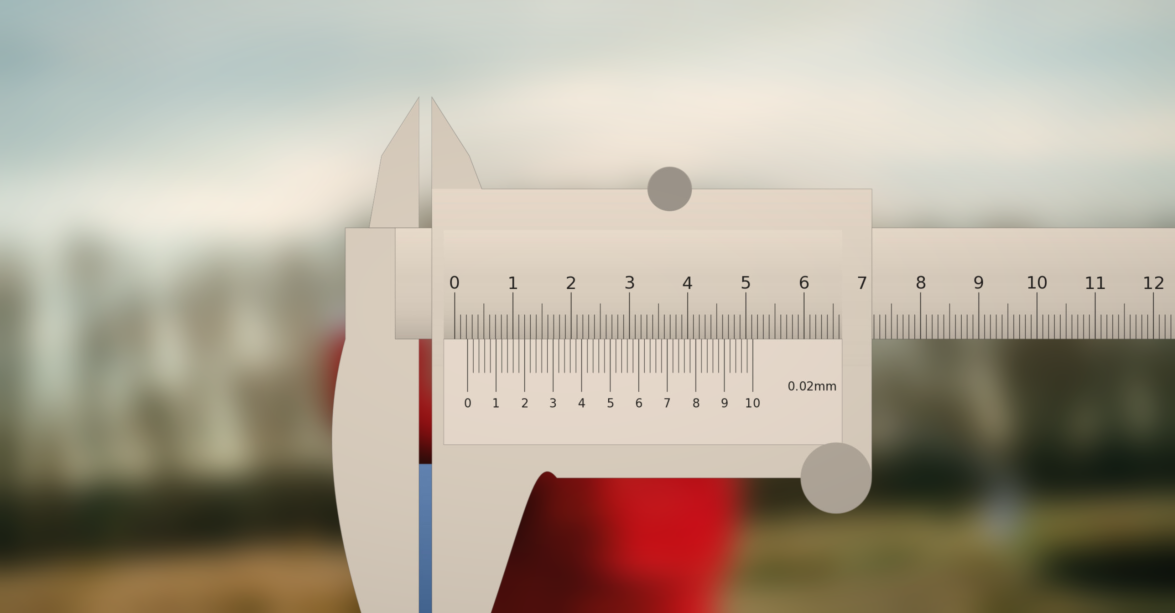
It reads mm 2.2
